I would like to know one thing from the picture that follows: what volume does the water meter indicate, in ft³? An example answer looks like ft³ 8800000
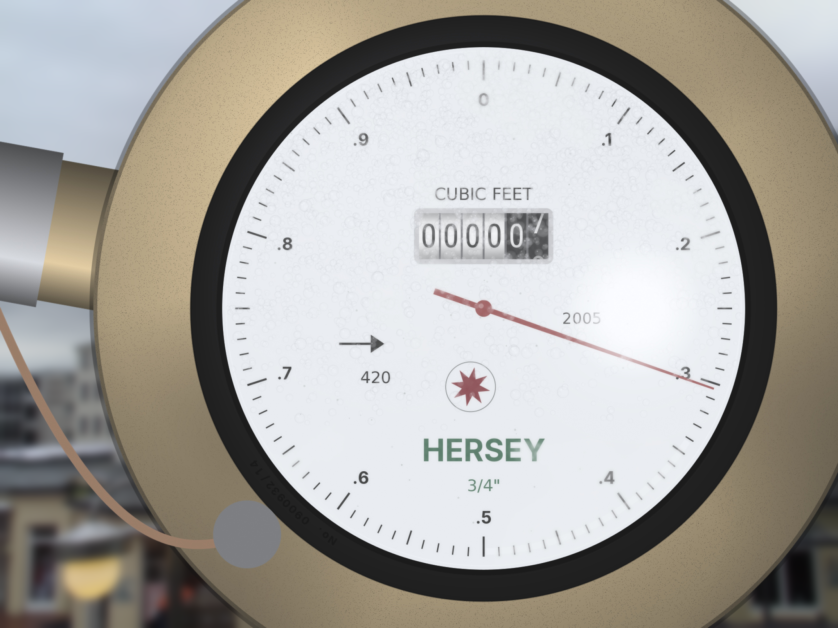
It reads ft³ 7.30
